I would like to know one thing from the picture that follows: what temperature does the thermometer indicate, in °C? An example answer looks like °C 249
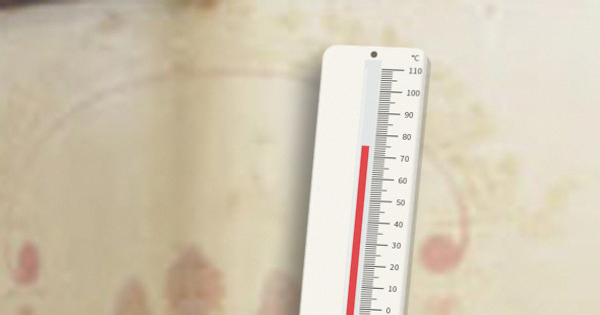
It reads °C 75
